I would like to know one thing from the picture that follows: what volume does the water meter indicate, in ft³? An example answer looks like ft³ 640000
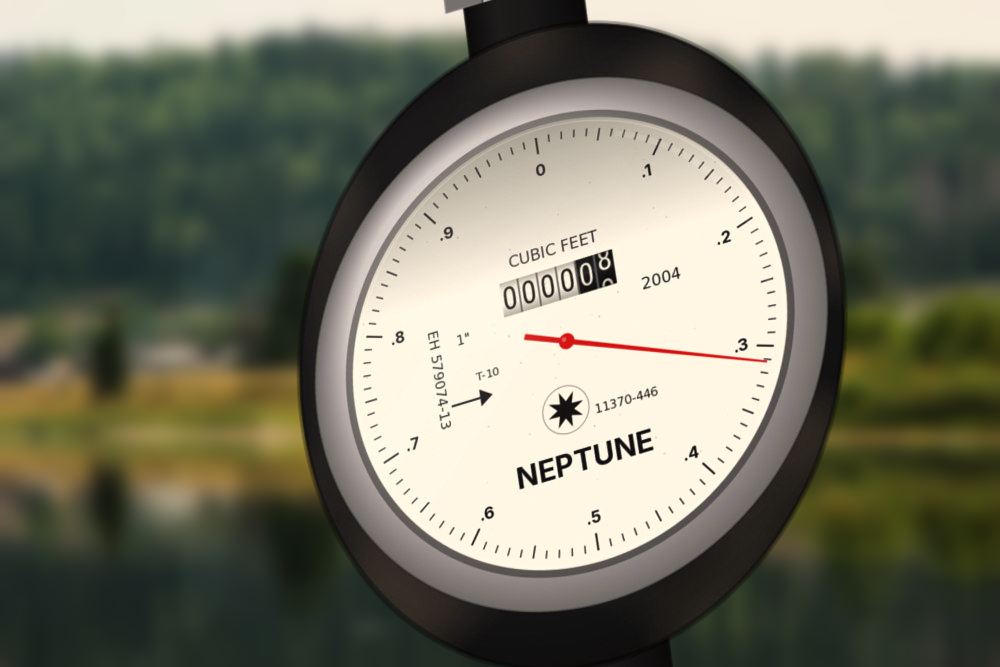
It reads ft³ 8.31
